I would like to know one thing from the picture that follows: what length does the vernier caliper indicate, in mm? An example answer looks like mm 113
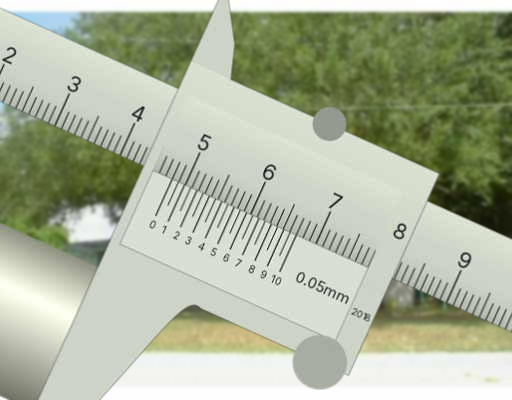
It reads mm 48.0
